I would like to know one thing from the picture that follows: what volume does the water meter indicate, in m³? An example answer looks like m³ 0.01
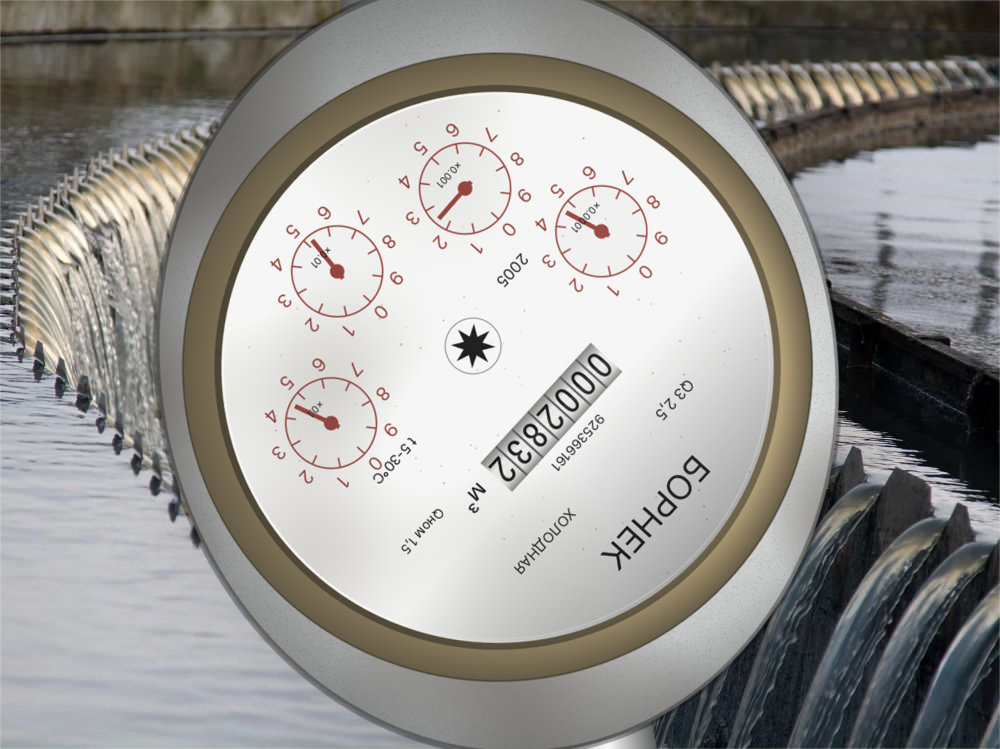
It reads m³ 2832.4524
